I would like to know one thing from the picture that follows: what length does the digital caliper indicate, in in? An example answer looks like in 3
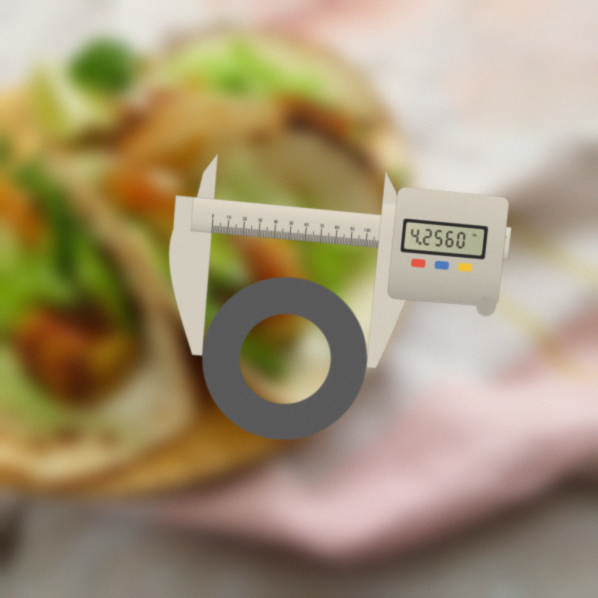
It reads in 4.2560
